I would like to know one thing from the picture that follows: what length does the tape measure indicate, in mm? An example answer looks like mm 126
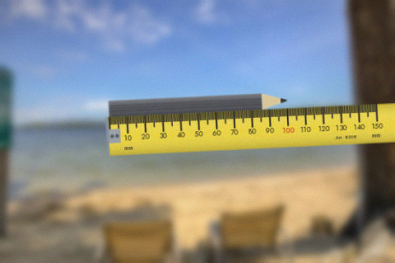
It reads mm 100
